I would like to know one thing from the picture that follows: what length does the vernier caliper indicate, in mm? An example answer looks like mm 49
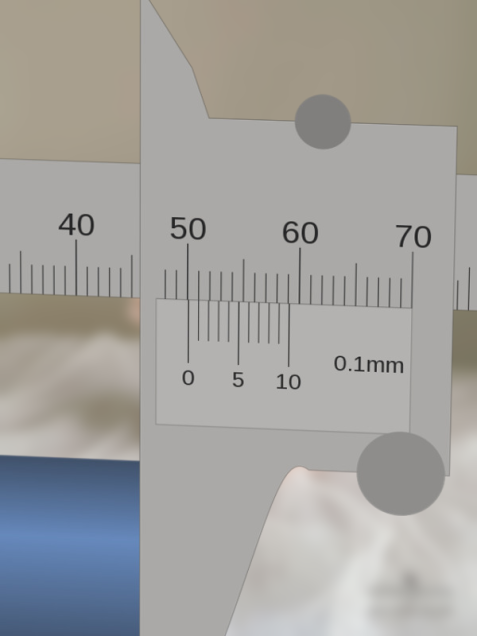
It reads mm 50.1
